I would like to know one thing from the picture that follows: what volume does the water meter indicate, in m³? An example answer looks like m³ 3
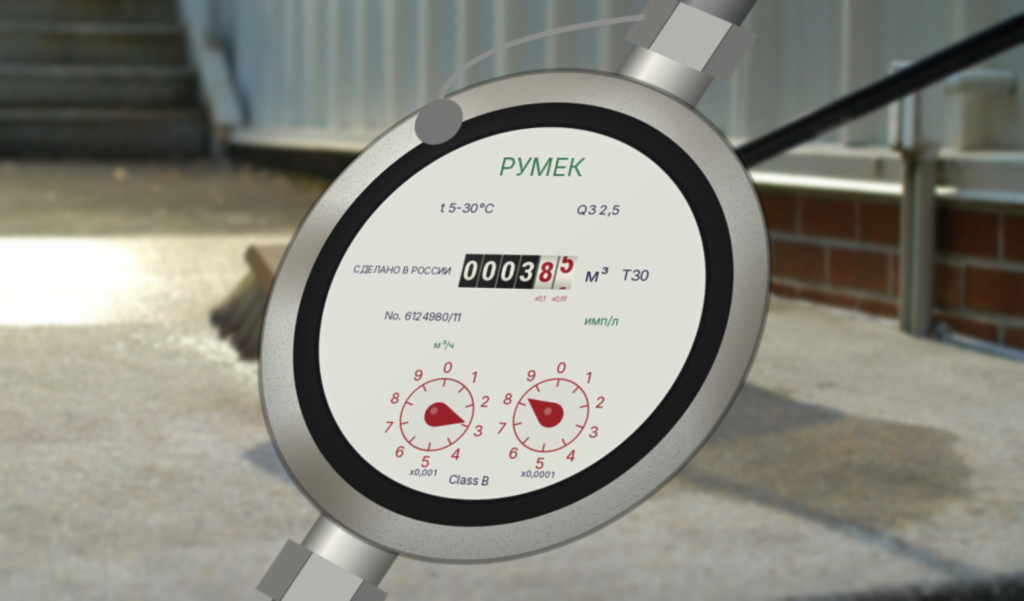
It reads m³ 3.8528
